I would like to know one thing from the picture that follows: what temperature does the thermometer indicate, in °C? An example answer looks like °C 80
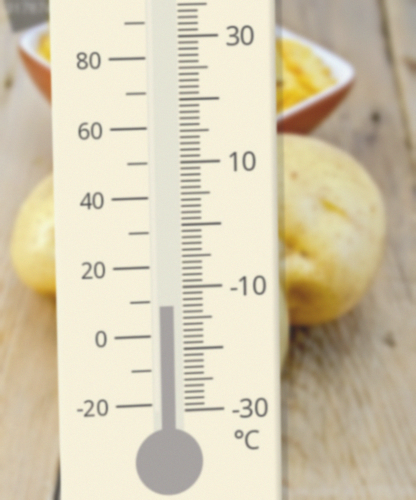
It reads °C -13
